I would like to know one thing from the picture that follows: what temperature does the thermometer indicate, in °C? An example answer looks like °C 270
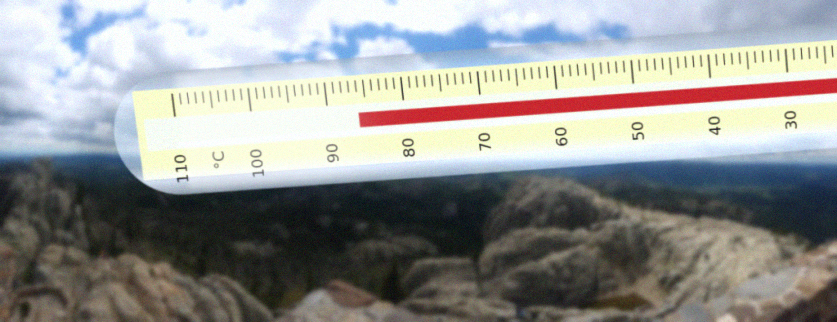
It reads °C 86
